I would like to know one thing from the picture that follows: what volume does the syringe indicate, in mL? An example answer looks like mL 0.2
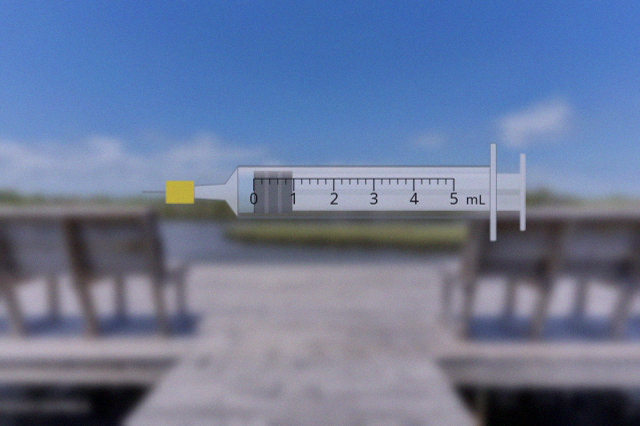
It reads mL 0
